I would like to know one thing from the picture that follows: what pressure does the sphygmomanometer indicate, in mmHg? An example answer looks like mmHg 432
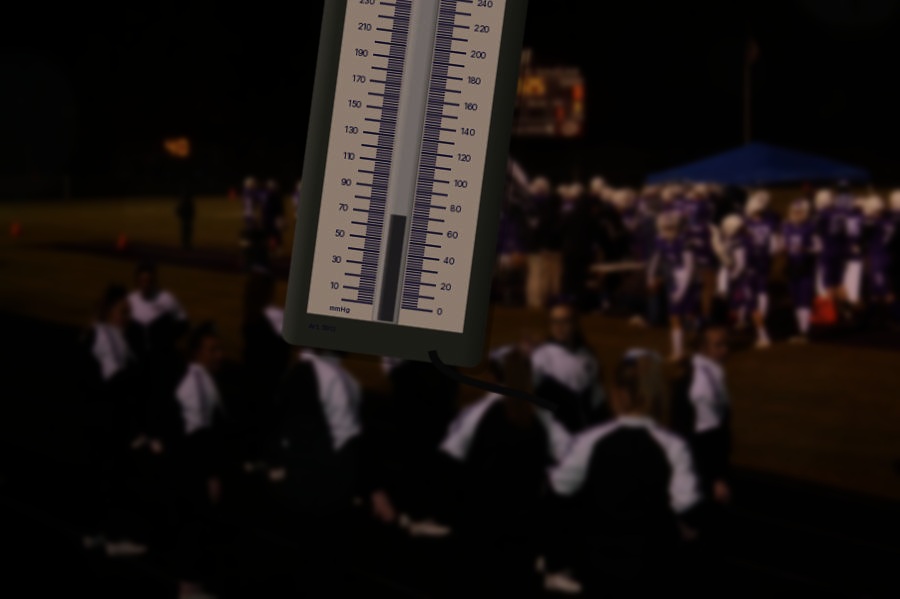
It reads mmHg 70
